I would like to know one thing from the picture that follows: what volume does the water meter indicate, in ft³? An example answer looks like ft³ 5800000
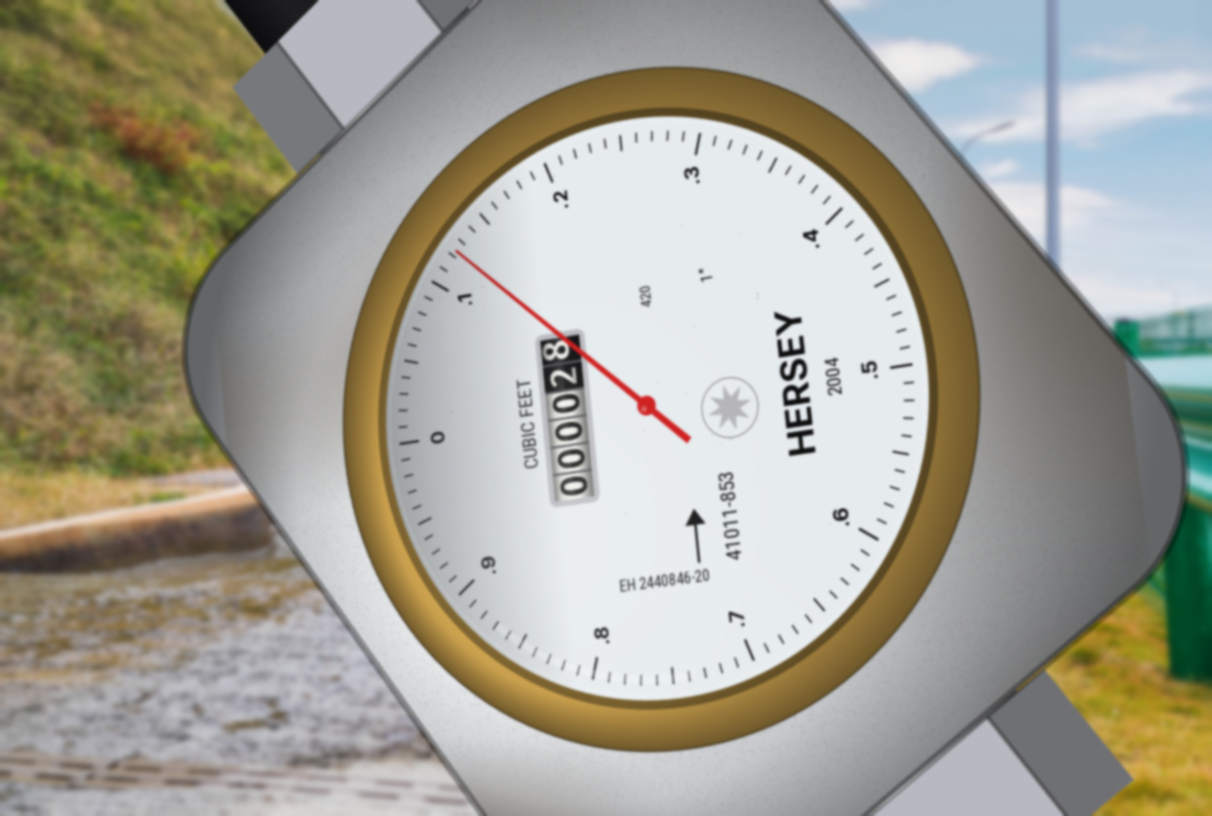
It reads ft³ 28.12
